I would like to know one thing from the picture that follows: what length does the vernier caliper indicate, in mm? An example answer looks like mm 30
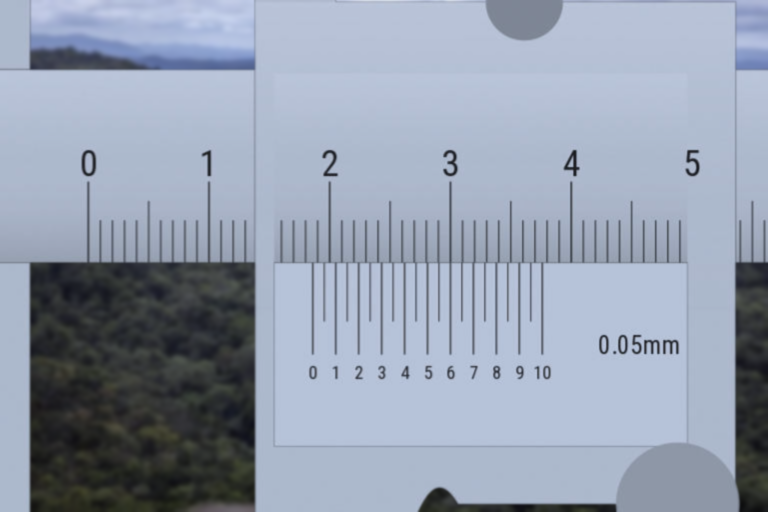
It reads mm 18.6
